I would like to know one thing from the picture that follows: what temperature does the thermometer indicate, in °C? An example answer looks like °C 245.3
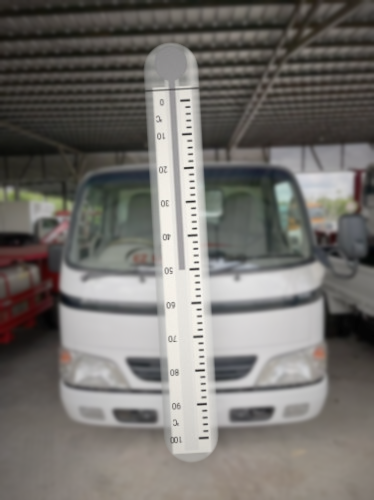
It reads °C 50
